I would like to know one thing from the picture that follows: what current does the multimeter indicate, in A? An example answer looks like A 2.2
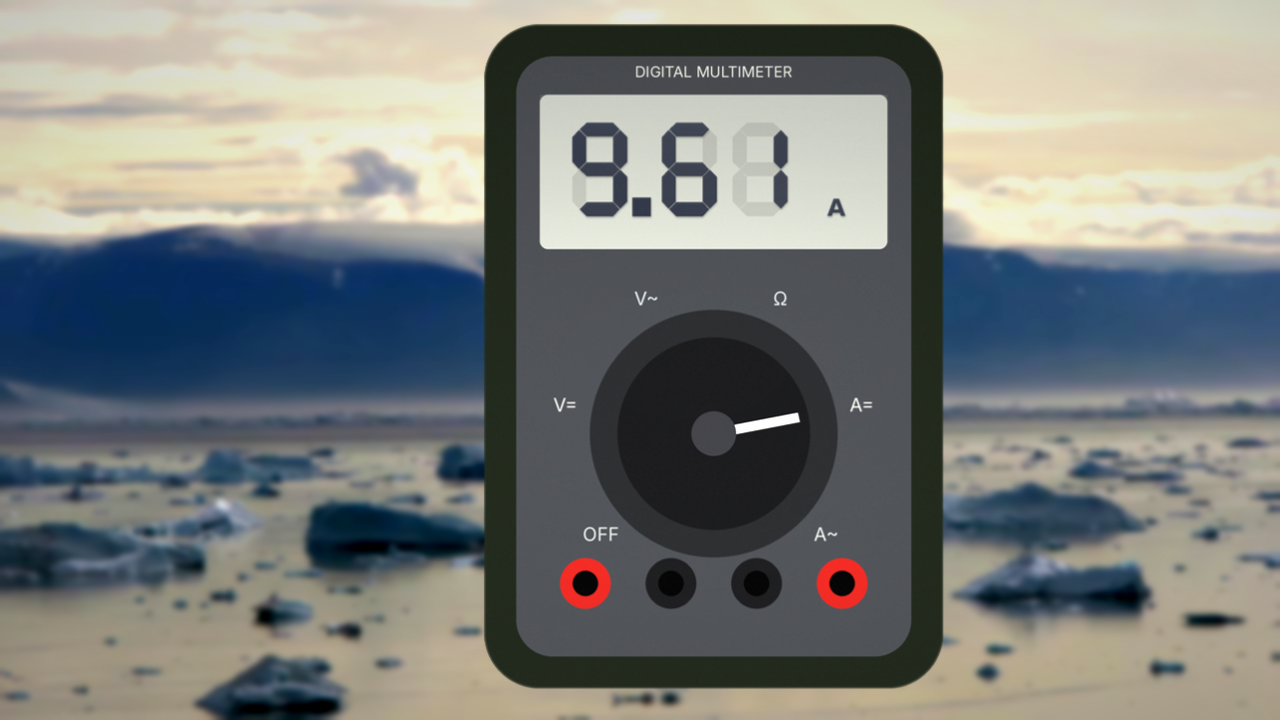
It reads A 9.61
